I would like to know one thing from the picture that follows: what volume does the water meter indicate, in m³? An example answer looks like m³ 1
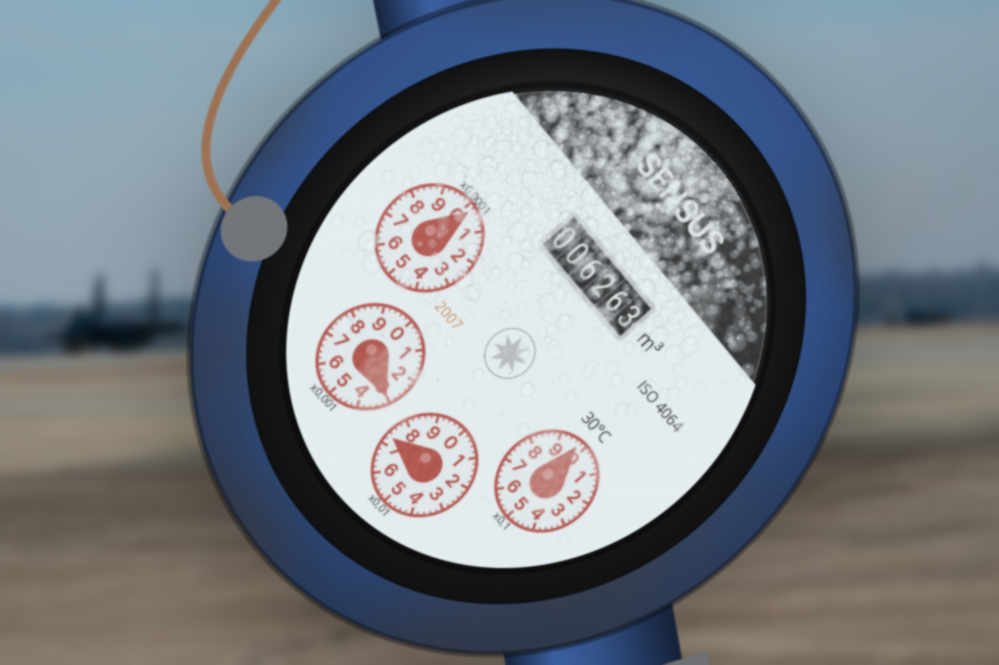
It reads m³ 6262.9730
